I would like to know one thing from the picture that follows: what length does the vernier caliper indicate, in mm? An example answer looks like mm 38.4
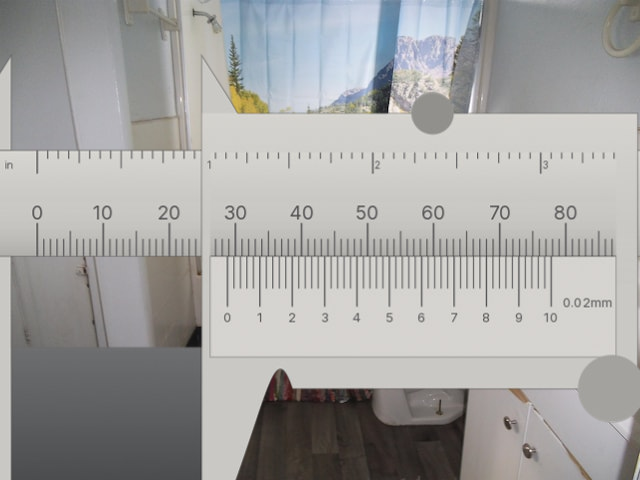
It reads mm 28.8
